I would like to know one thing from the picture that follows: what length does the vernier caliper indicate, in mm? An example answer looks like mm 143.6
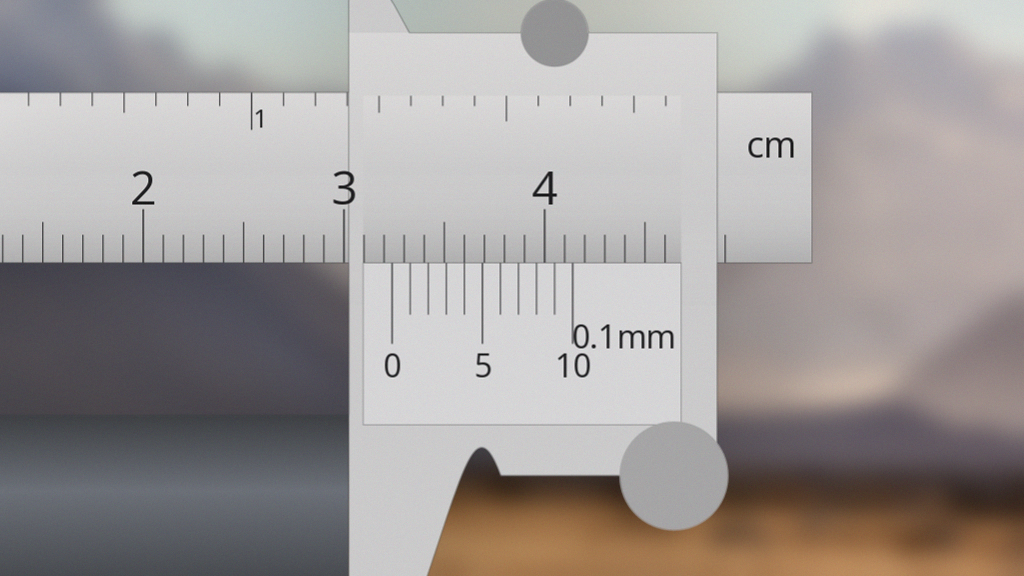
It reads mm 32.4
